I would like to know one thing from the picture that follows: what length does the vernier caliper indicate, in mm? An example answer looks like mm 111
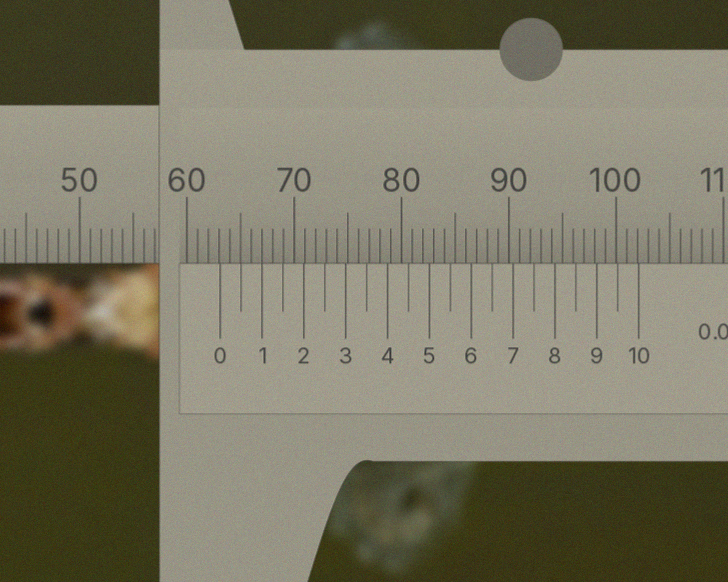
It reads mm 63.1
